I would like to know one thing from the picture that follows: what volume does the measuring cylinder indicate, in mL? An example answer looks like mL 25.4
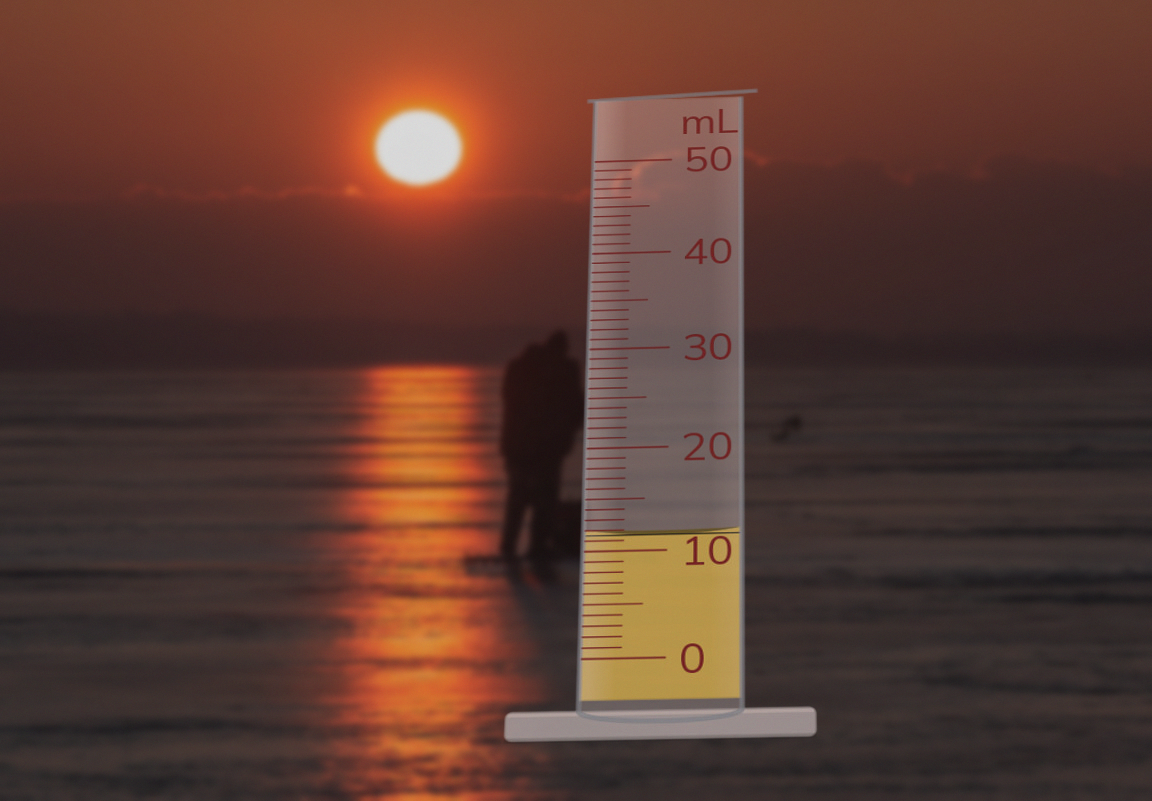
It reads mL 11.5
